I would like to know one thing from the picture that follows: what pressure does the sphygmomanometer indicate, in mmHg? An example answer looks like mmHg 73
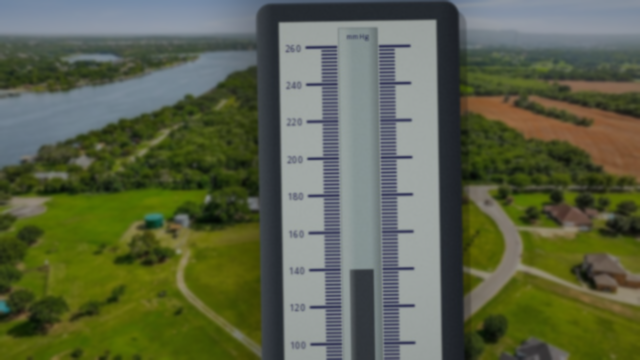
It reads mmHg 140
